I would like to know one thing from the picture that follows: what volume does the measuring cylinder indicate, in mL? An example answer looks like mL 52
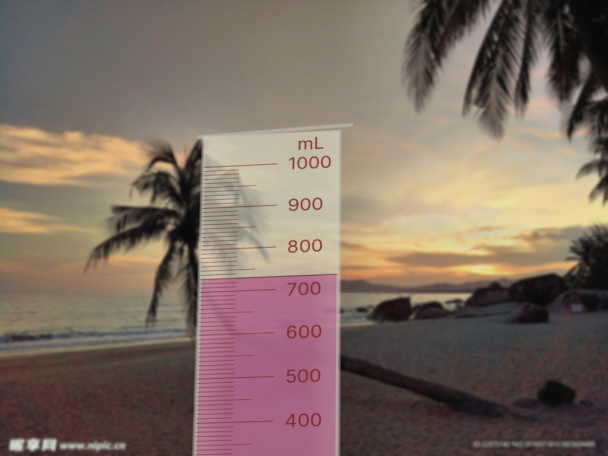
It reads mL 730
